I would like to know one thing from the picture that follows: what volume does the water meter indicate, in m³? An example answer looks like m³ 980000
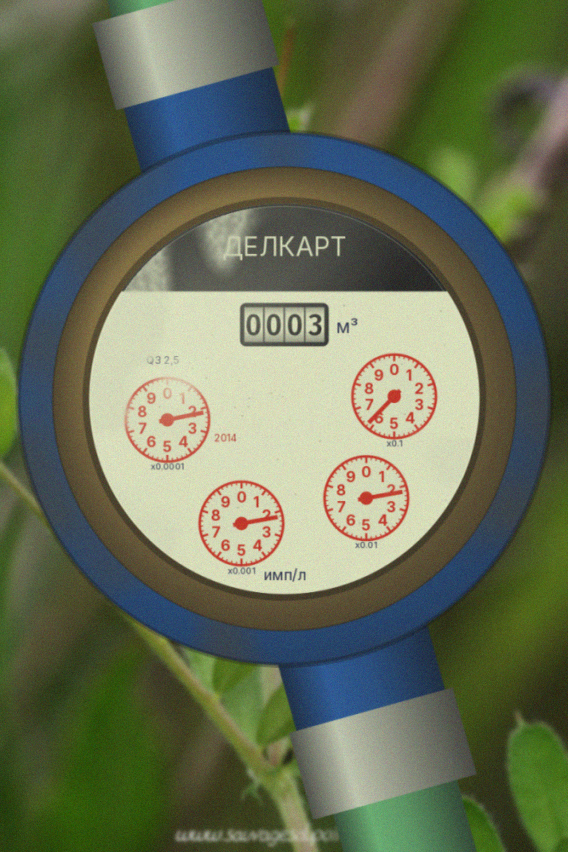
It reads m³ 3.6222
